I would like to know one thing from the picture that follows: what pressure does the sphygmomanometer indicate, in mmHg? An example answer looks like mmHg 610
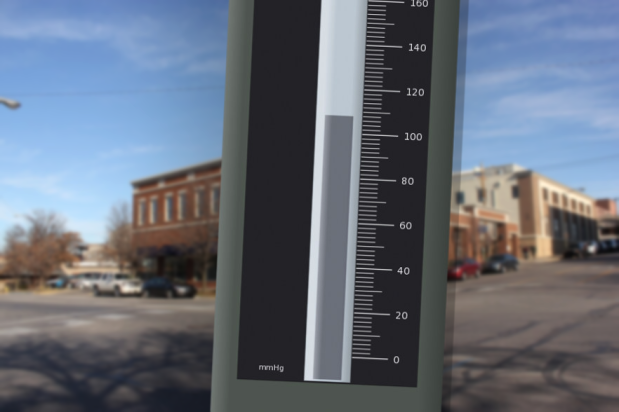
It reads mmHg 108
